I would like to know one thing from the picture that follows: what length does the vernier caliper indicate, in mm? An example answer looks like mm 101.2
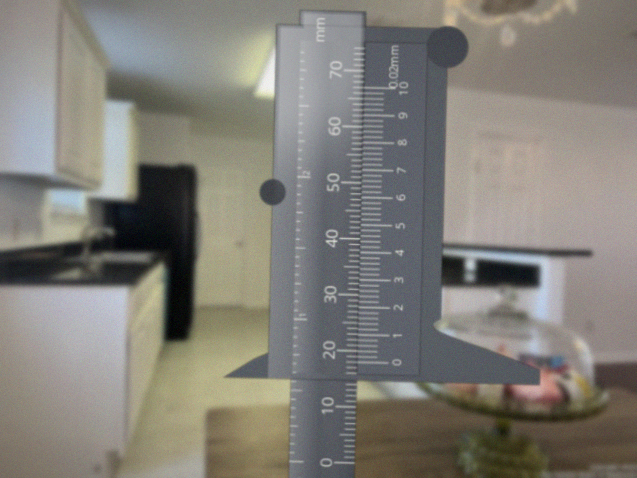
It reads mm 18.0
